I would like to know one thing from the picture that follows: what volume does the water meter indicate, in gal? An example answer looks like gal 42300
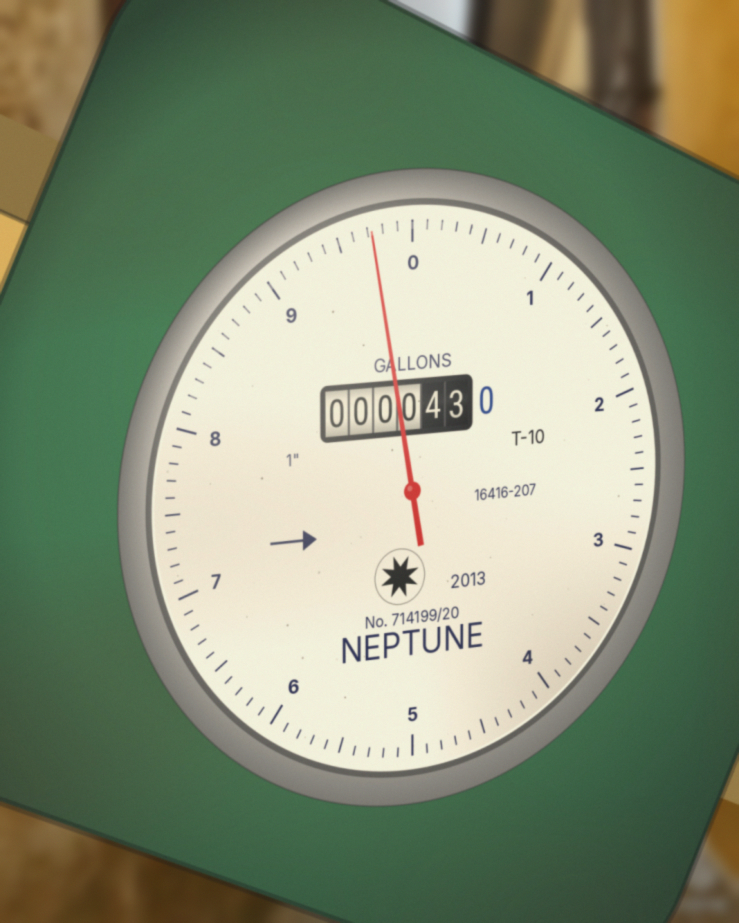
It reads gal 429.7
